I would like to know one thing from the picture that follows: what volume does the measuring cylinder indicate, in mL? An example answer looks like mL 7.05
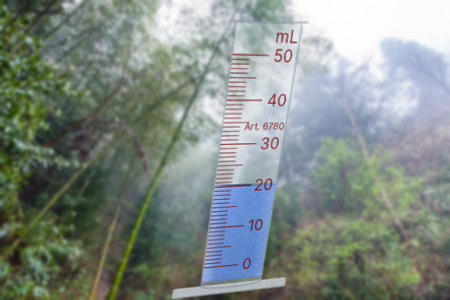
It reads mL 20
